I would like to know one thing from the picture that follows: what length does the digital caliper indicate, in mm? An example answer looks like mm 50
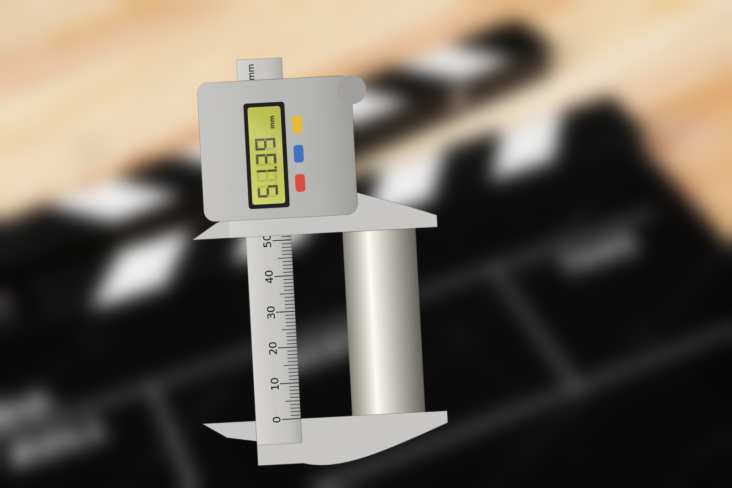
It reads mm 51.39
